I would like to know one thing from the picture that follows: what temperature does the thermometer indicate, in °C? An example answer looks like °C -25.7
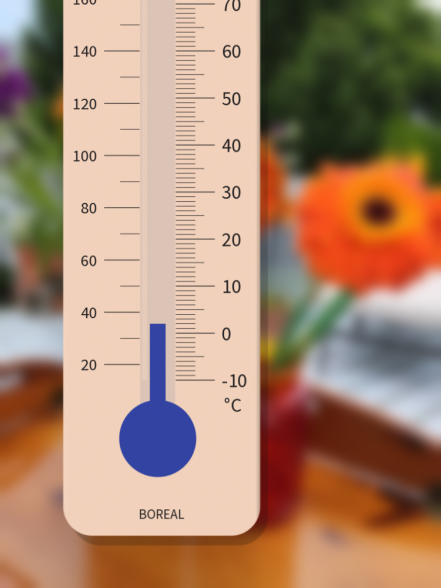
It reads °C 2
